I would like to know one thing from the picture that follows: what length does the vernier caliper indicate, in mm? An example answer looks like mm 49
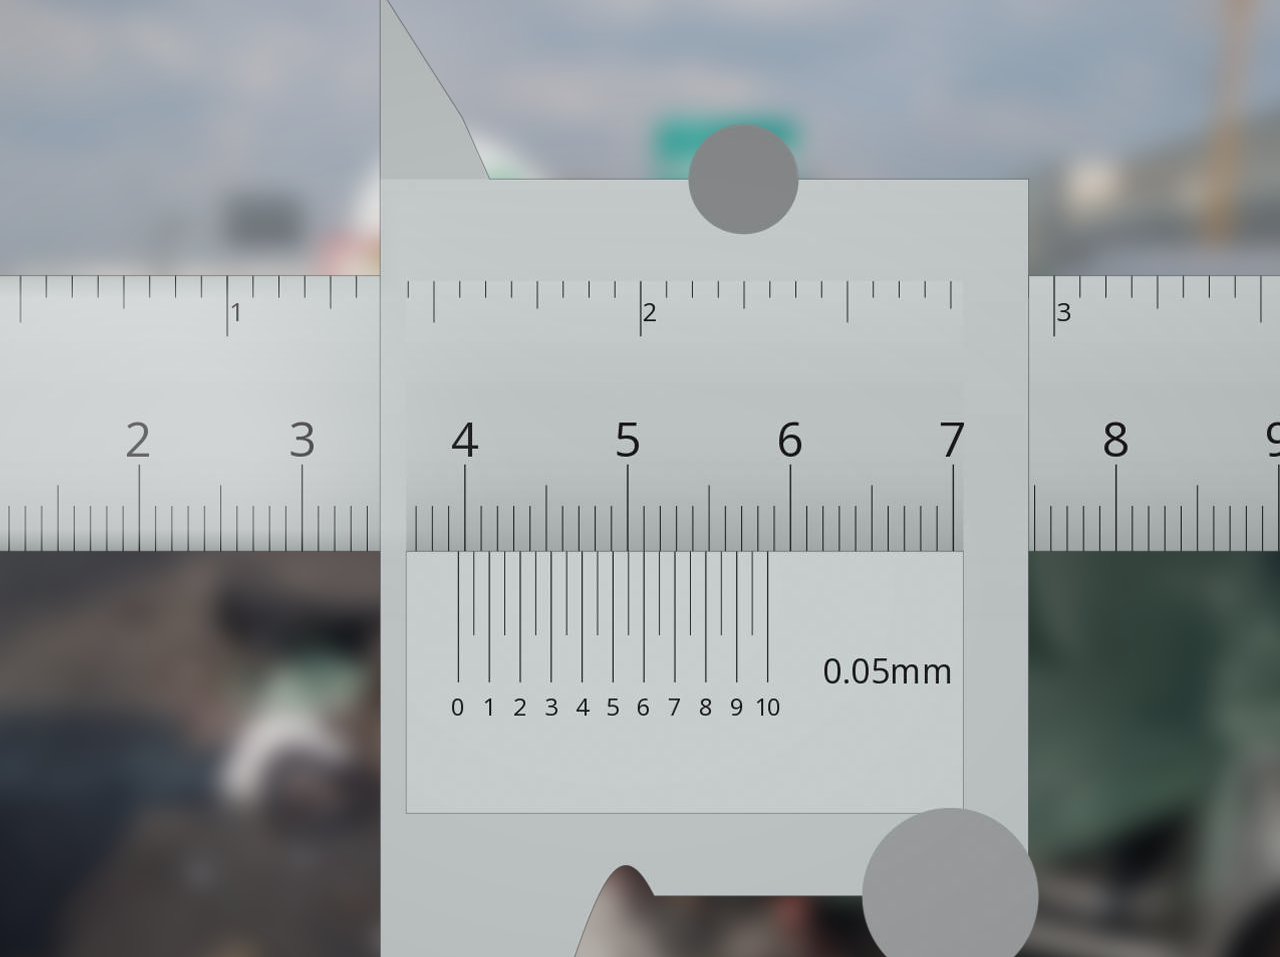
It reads mm 39.6
